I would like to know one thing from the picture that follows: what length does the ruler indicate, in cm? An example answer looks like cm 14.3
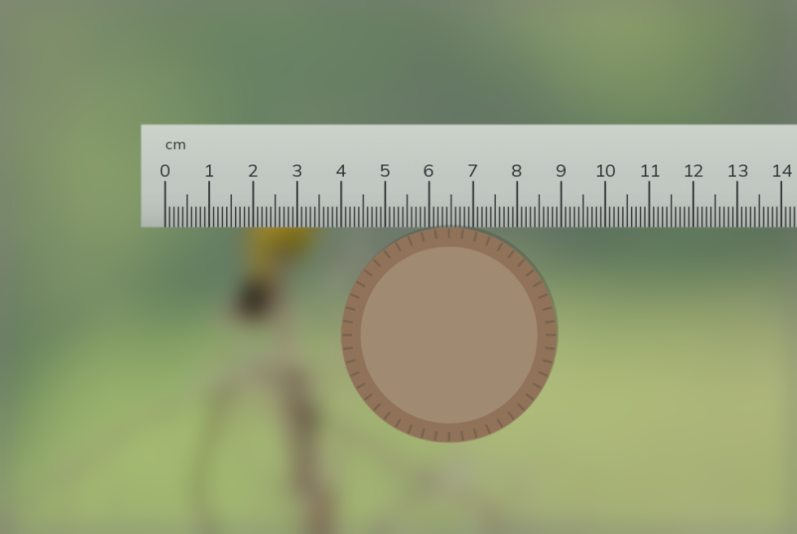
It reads cm 4.9
